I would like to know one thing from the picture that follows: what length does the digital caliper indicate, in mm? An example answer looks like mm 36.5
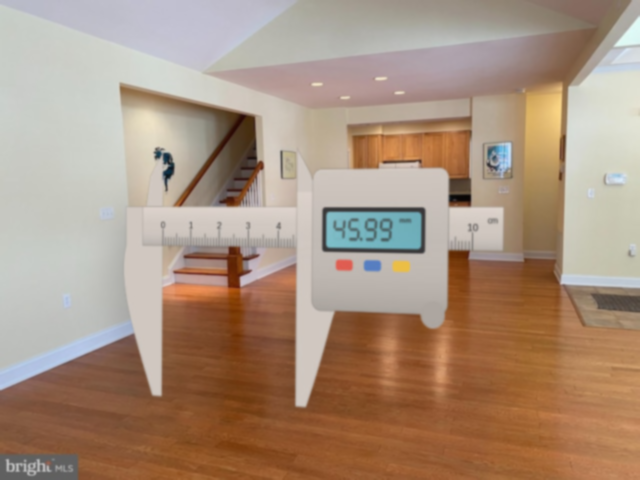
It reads mm 45.99
